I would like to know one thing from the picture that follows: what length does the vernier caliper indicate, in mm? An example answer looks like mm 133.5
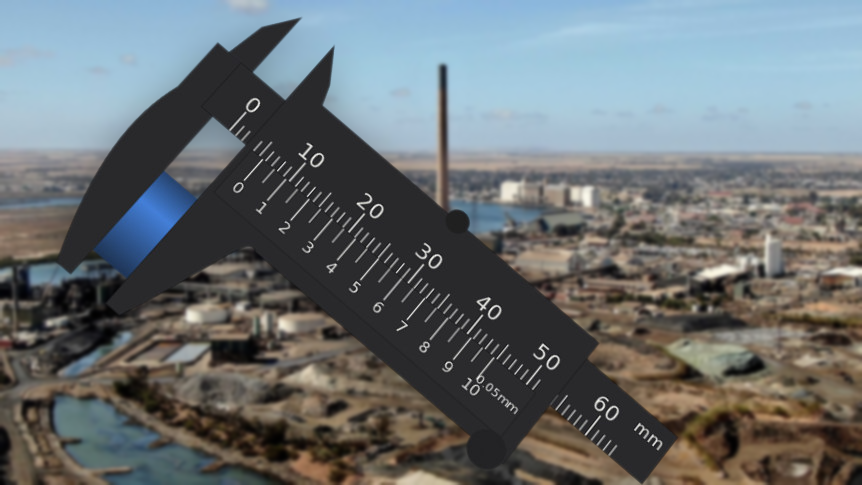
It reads mm 5.6
